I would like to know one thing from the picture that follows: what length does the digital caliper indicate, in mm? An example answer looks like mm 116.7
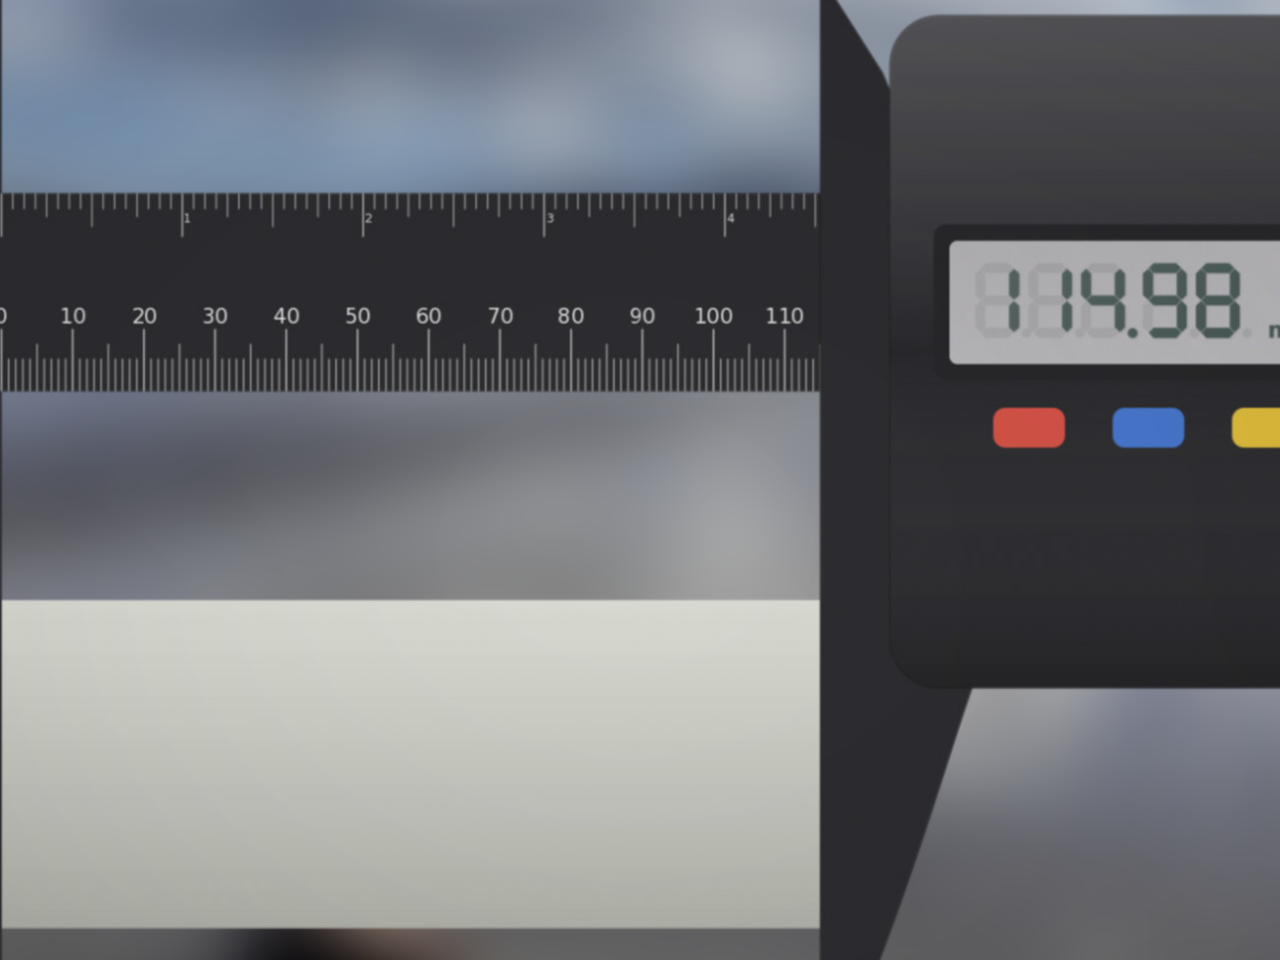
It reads mm 114.98
